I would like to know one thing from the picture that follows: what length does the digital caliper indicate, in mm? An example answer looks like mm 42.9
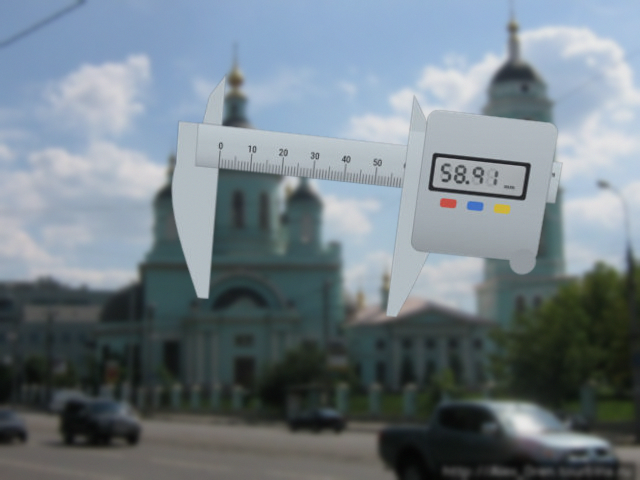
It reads mm 58.91
